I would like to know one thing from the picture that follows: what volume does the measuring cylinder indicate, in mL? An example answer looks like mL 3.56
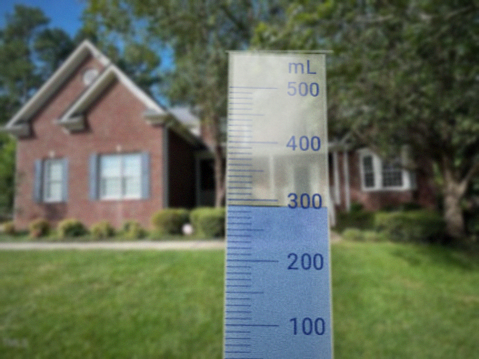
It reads mL 290
